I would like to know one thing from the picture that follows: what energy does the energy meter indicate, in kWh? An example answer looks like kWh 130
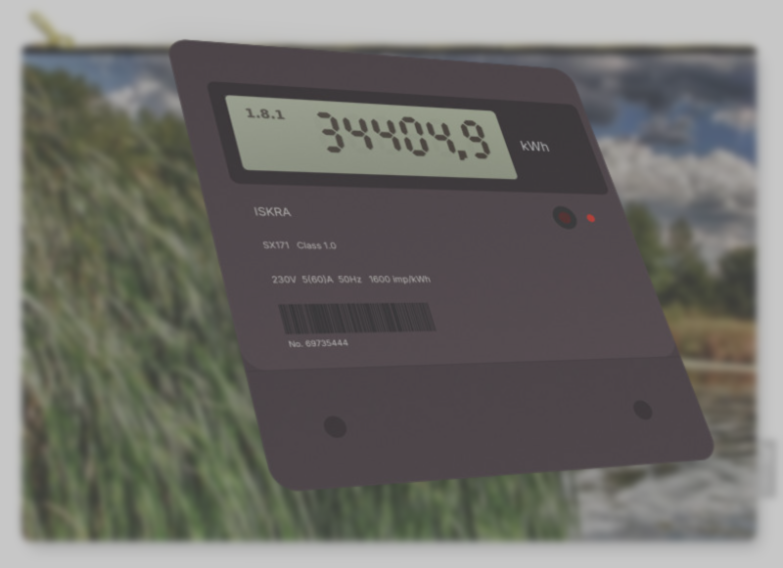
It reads kWh 34404.9
